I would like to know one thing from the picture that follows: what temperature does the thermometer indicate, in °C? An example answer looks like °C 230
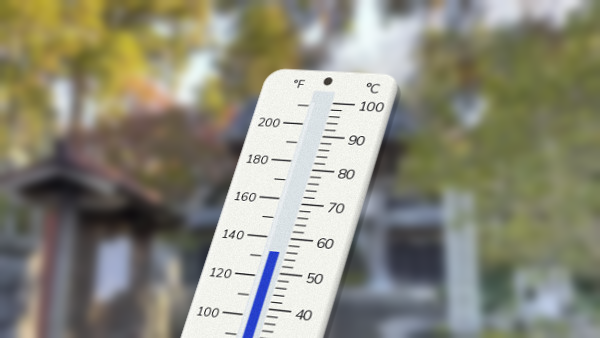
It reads °C 56
